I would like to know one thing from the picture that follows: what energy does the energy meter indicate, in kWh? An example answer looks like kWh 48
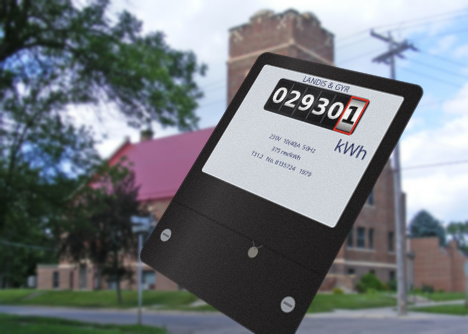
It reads kWh 2930.1
